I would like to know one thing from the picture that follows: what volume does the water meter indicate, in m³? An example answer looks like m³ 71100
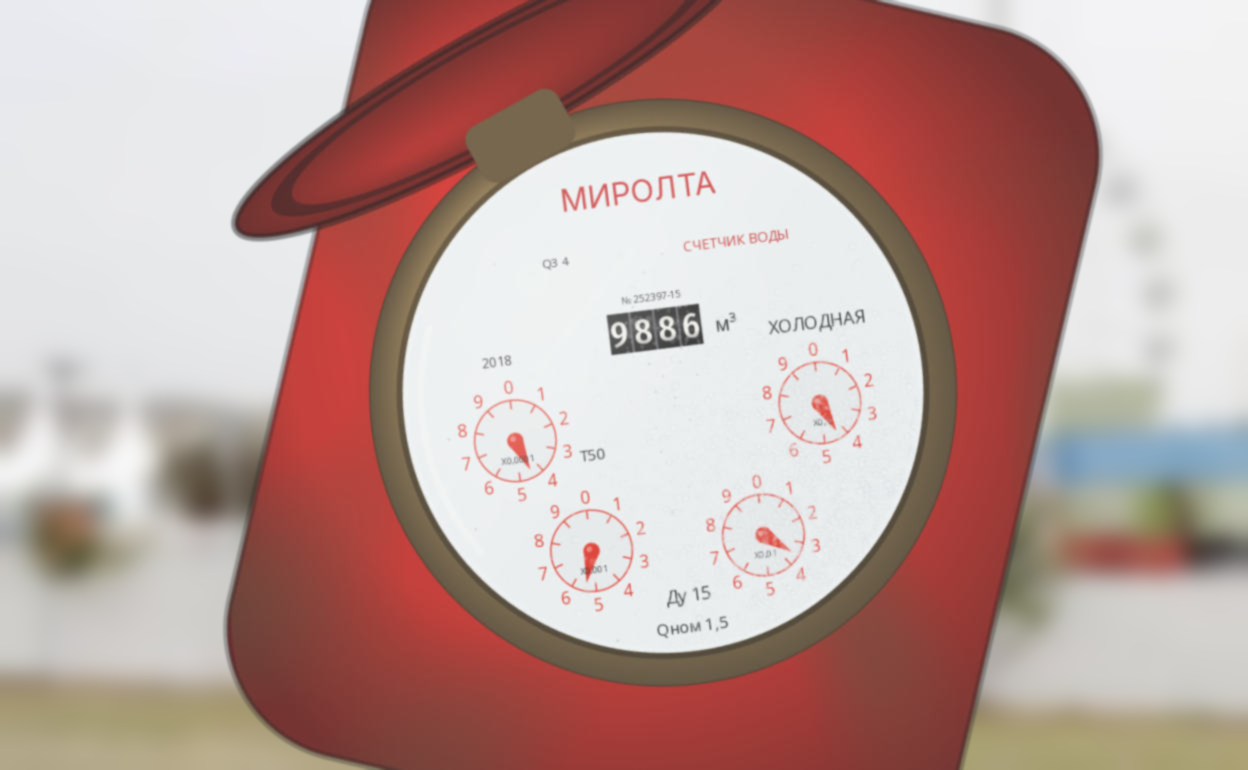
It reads m³ 9886.4354
